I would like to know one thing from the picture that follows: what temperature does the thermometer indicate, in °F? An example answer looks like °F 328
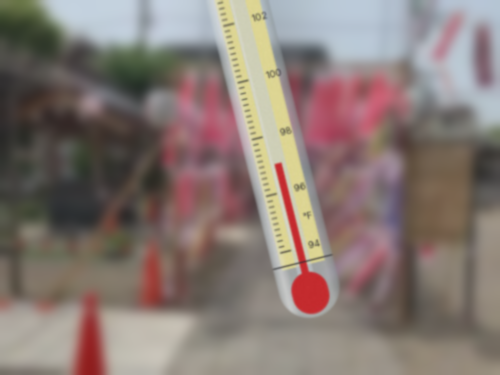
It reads °F 97
